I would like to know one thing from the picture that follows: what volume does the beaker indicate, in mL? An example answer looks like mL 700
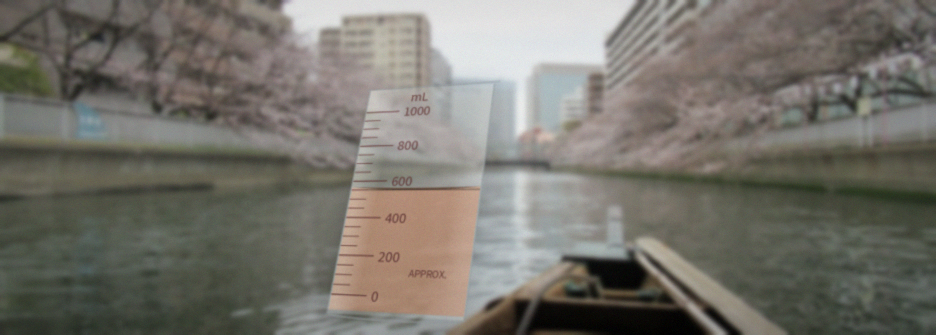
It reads mL 550
